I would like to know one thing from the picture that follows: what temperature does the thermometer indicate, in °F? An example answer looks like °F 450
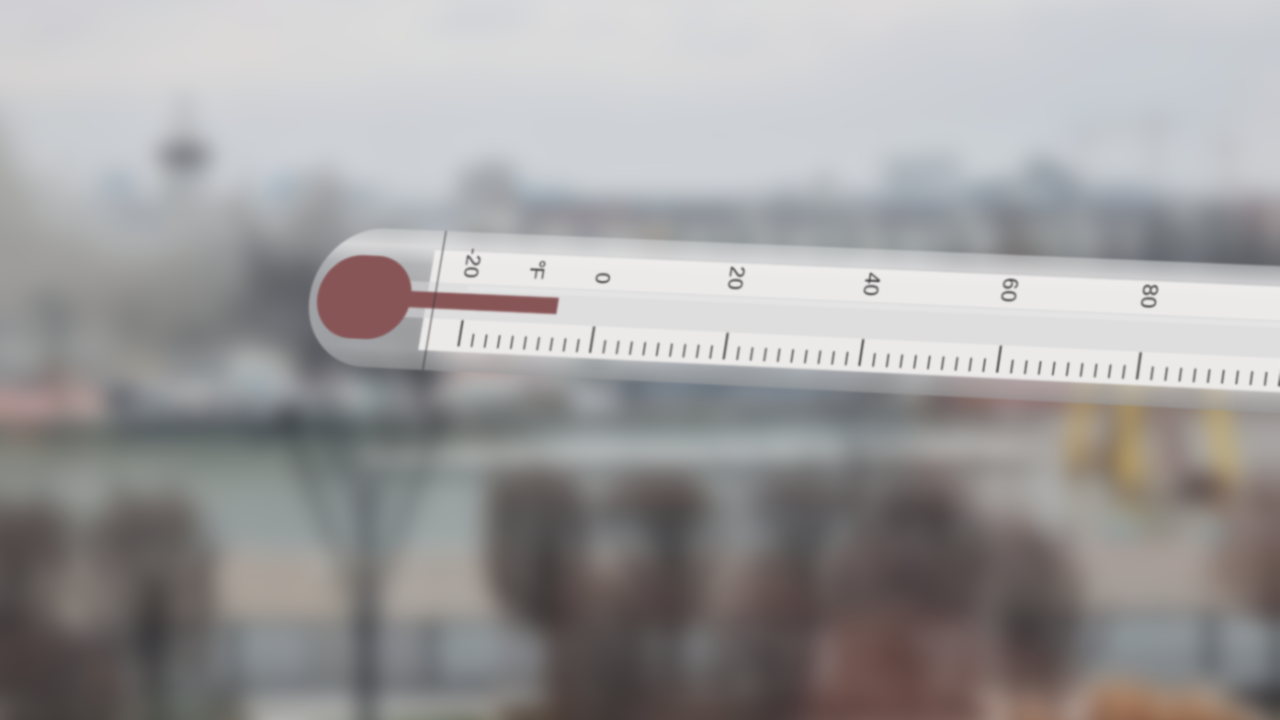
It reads °F -6
